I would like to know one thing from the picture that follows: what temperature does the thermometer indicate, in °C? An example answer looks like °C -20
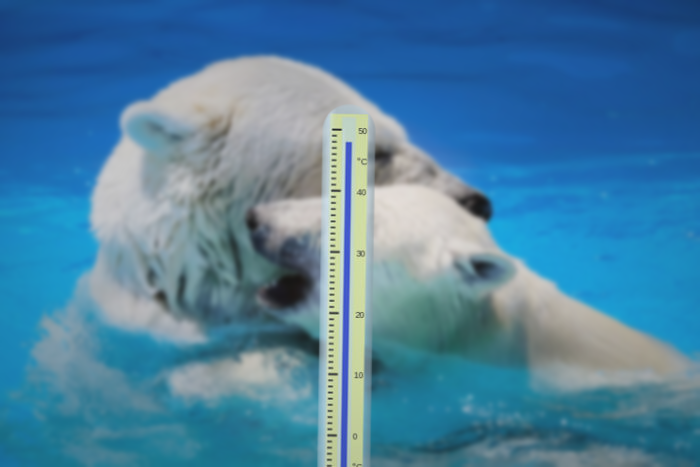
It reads °C 48
